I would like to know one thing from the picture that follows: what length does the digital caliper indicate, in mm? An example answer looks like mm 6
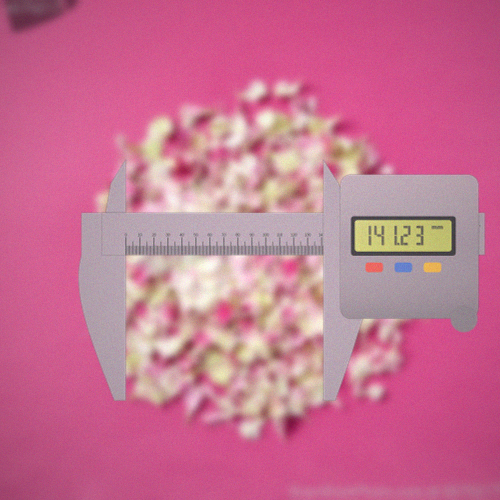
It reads mm 141.23
